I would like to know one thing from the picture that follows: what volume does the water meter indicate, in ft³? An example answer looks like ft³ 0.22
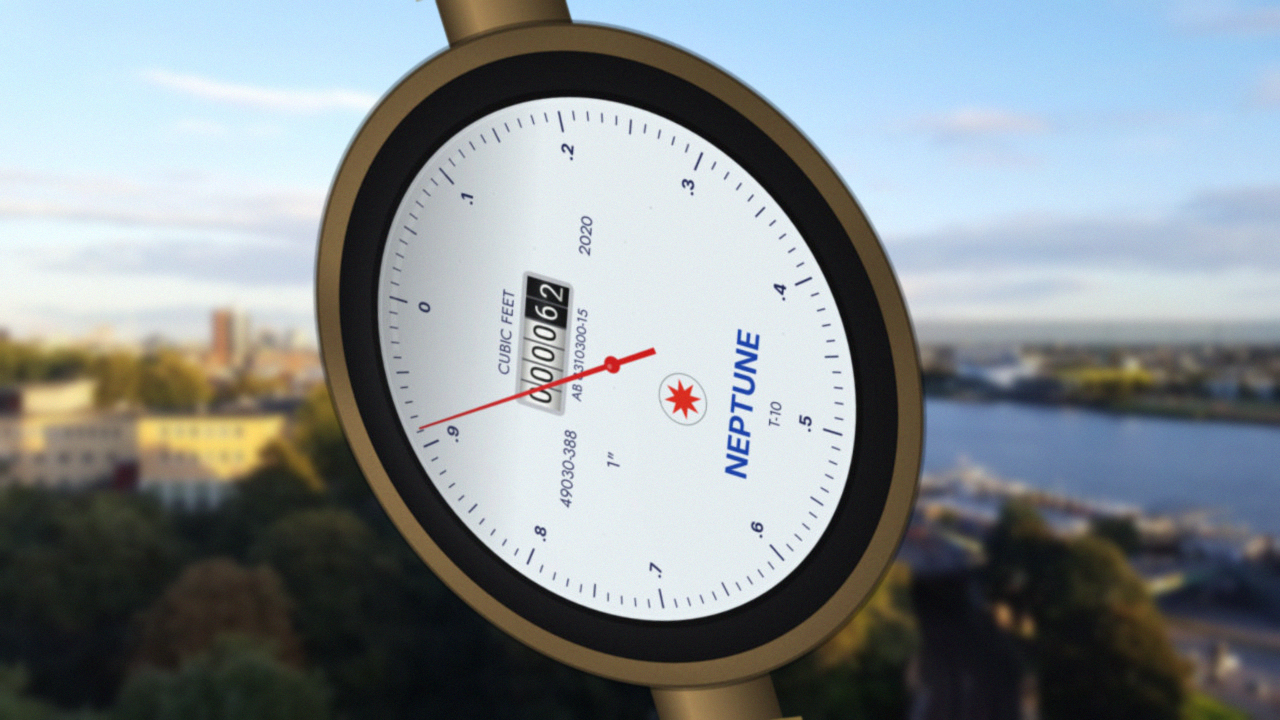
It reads ft³ 61.91
